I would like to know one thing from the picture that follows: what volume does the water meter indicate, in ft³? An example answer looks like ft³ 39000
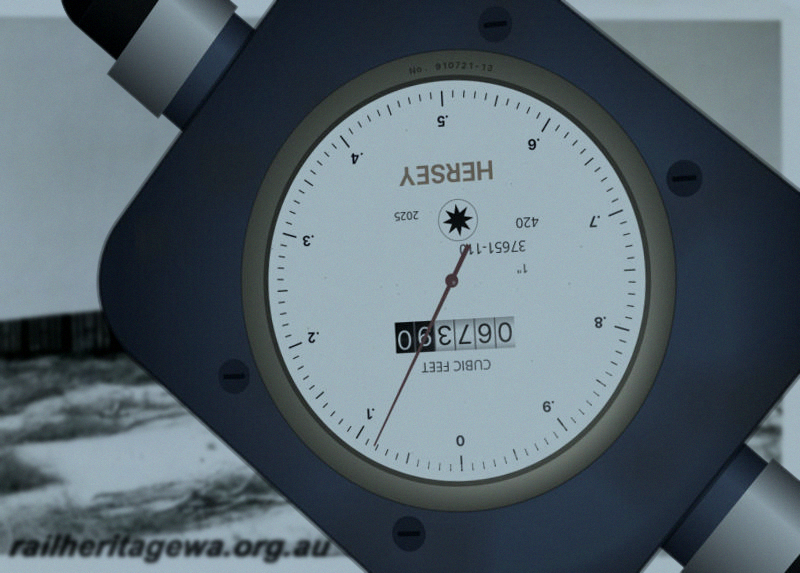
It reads ft³ 67390.08
